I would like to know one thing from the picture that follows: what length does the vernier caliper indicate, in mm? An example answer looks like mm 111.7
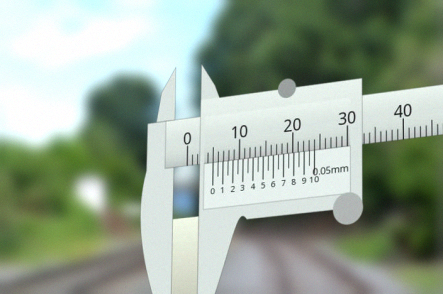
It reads mm 5.0
